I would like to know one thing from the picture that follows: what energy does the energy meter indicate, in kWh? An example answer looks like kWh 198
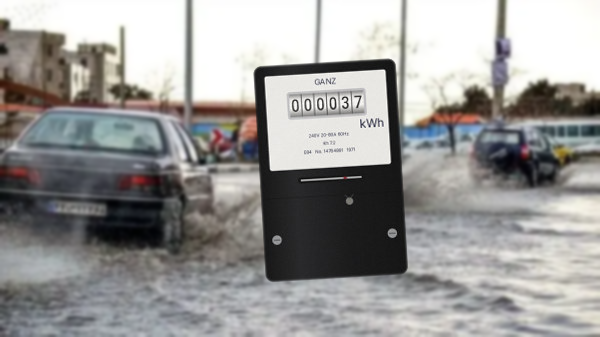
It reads kWh 37
